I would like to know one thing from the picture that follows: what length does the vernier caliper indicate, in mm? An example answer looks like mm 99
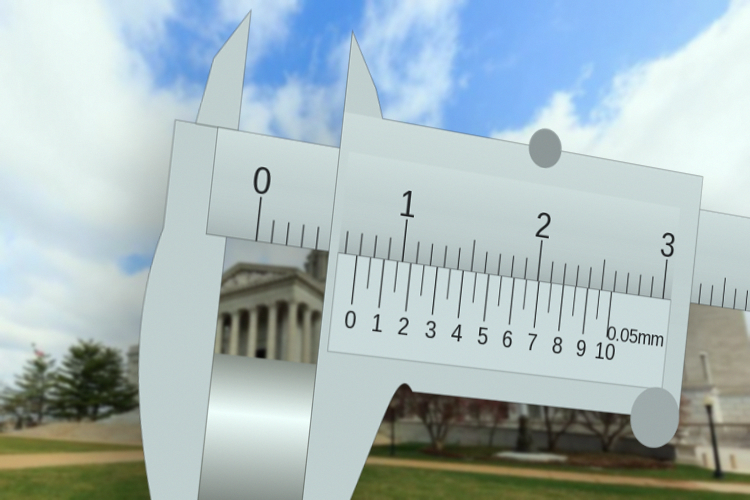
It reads mm 6.8
